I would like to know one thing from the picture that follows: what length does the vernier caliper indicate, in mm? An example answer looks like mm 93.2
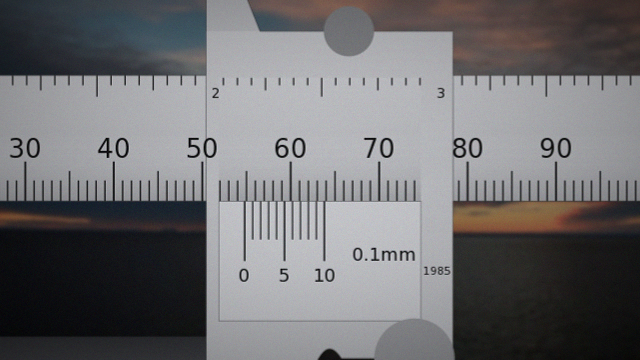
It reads mm 54.8
